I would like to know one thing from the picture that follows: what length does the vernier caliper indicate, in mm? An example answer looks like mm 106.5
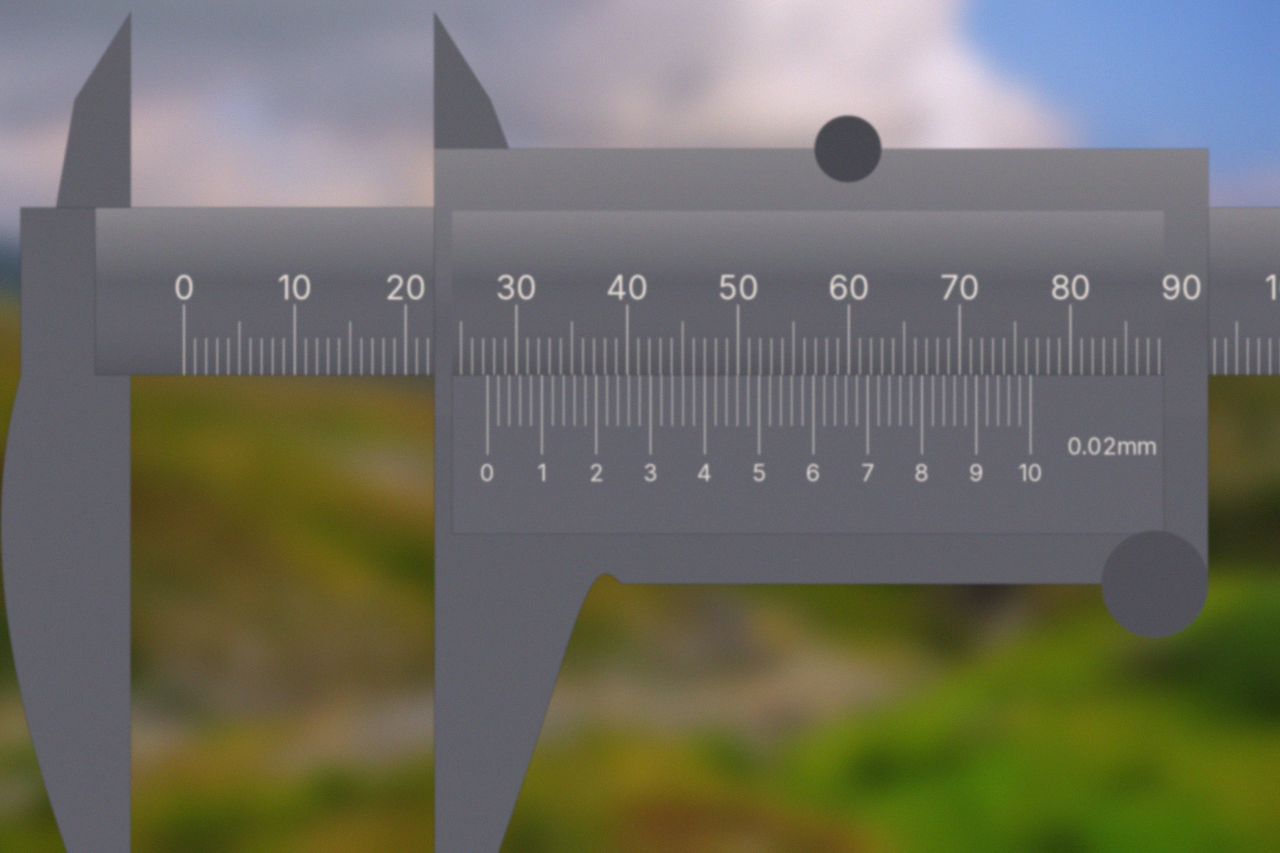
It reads mm 27.4
